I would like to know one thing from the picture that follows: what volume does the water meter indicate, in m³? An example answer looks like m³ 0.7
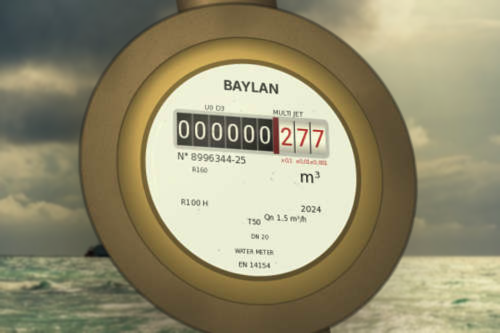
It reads m³ 0.277
